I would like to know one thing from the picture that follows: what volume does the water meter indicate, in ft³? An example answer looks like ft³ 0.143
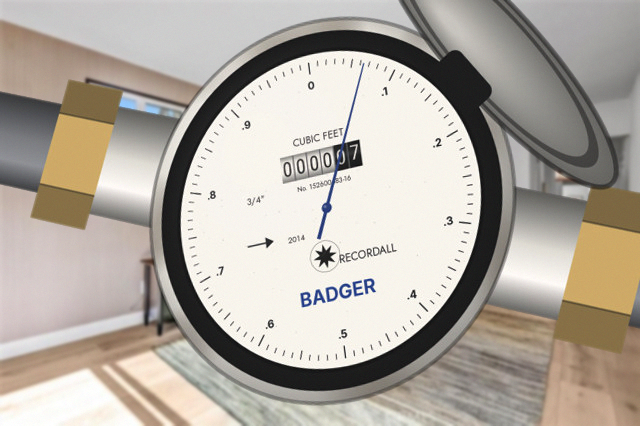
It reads ft³ 7.06
